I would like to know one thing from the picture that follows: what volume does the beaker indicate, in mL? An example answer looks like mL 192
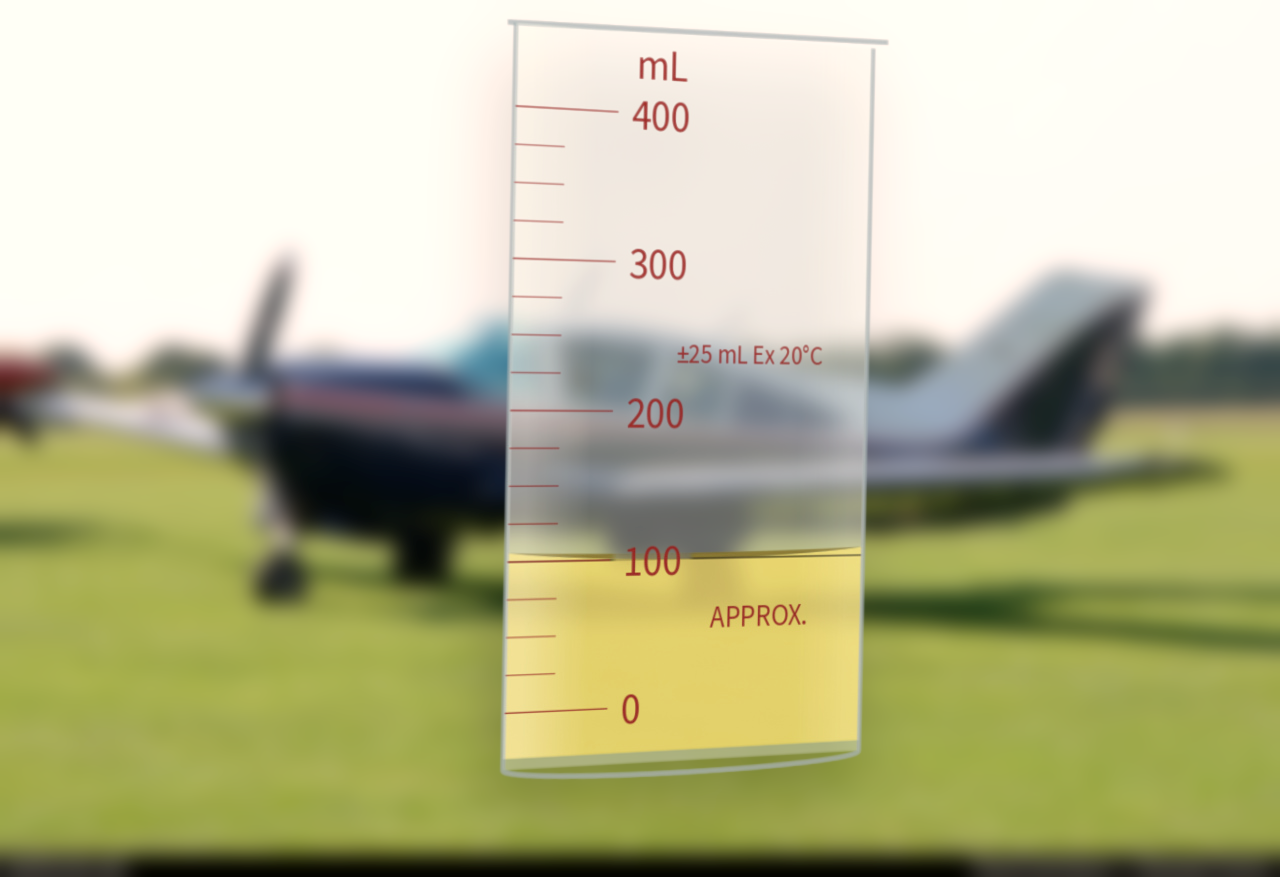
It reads mL 100
